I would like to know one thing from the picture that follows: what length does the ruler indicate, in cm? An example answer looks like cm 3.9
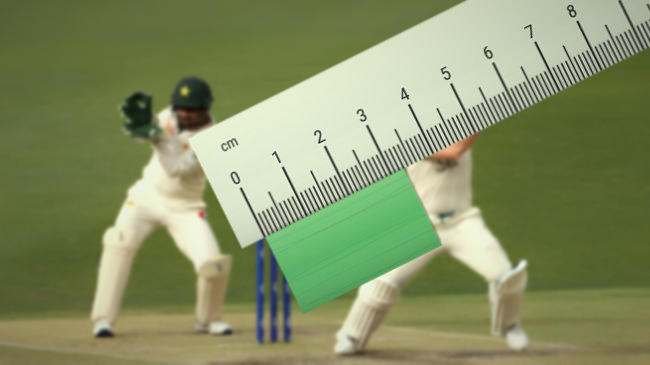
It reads cm 3.3
